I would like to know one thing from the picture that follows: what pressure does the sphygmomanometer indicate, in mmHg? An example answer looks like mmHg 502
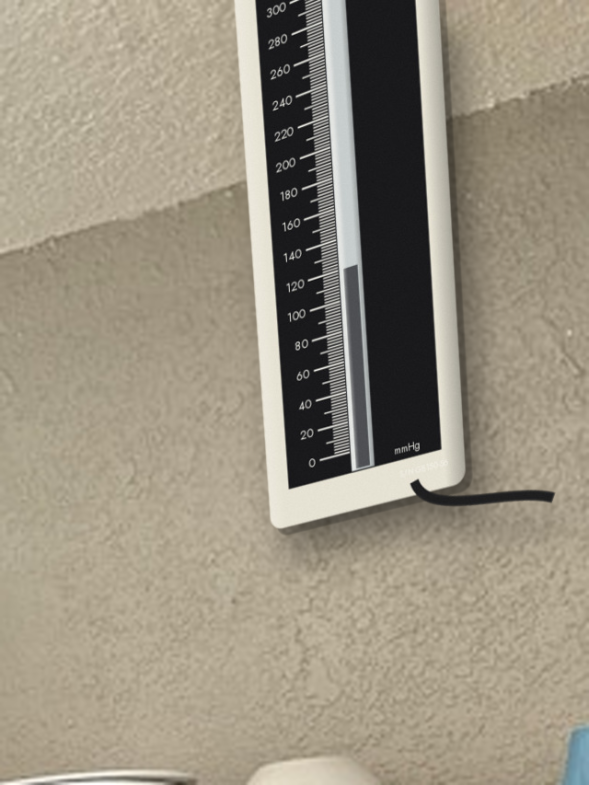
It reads mmHg 120
